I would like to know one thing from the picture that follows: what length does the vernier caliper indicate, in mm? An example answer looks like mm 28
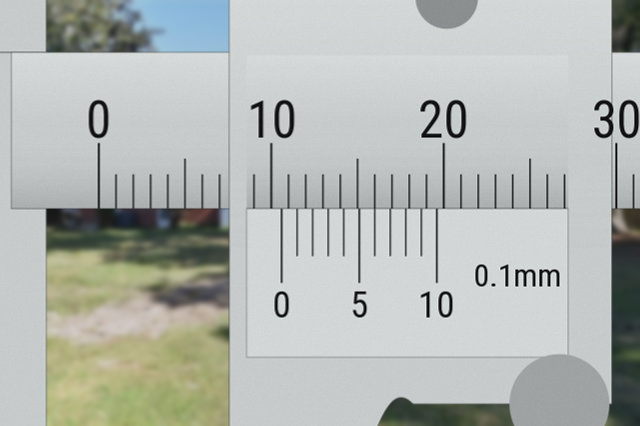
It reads mm 10.6
